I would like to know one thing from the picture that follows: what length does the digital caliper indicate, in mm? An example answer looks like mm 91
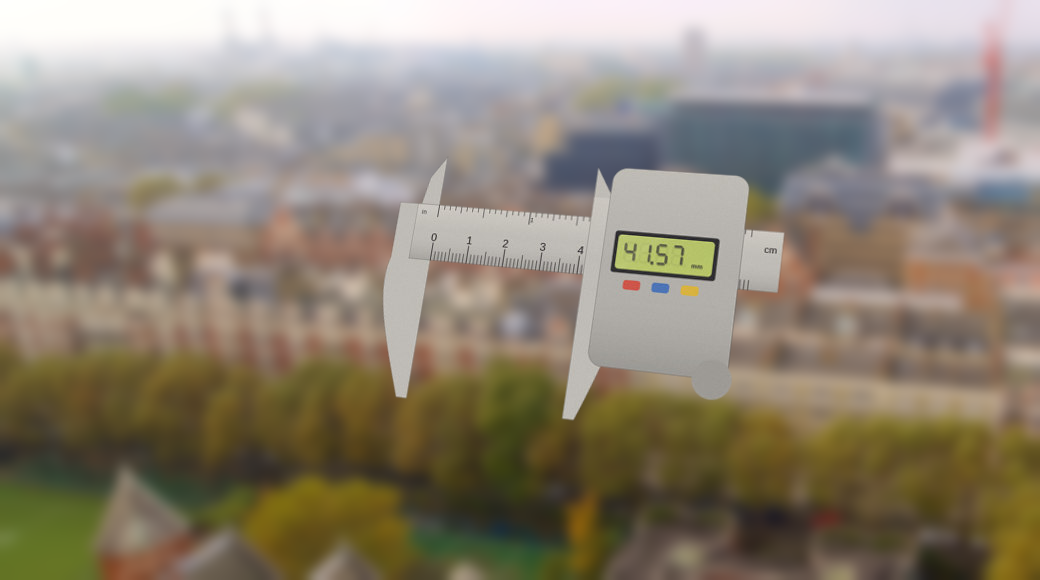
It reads mm 41.57
